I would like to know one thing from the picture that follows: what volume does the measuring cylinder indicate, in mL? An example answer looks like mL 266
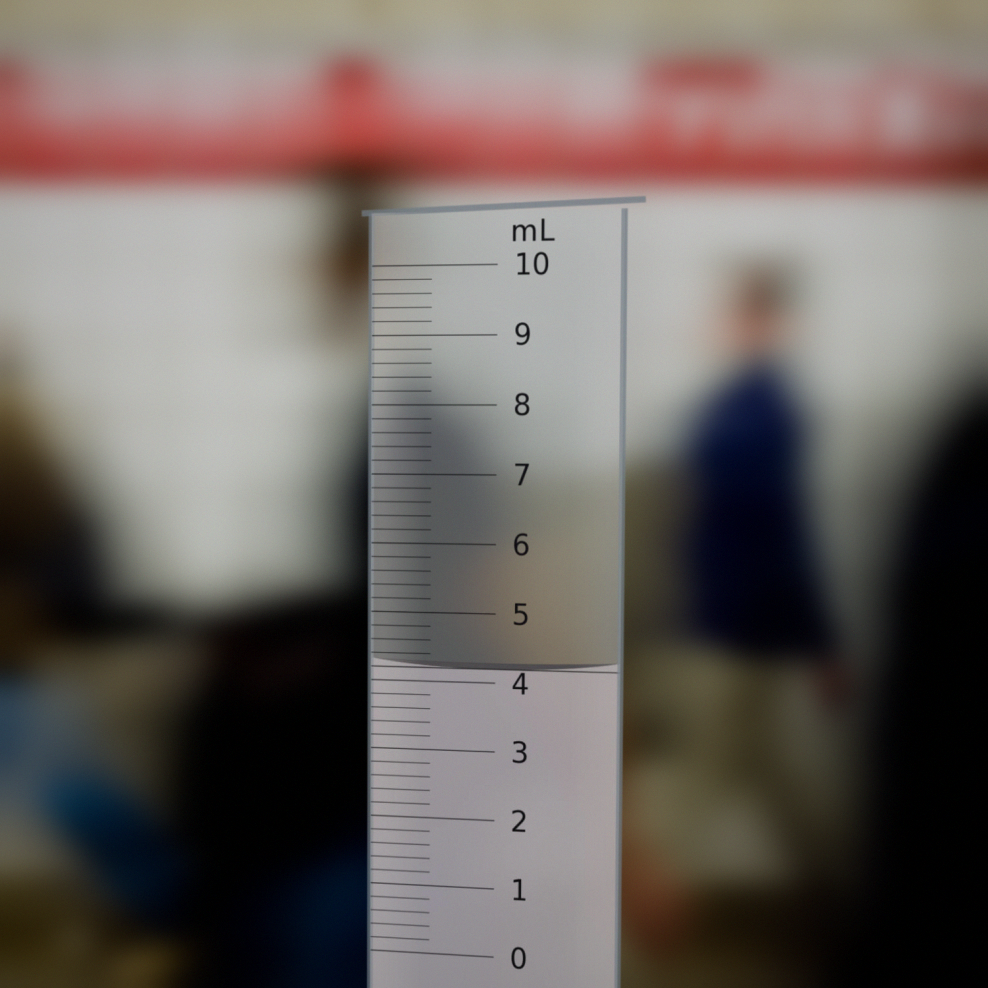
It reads mL 4.2
